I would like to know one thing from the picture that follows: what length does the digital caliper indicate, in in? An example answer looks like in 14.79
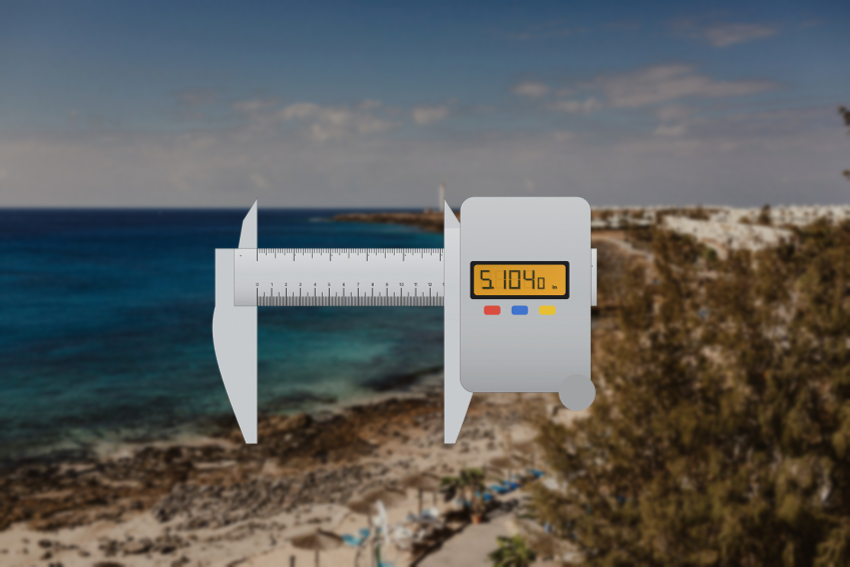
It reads in 5.1040
